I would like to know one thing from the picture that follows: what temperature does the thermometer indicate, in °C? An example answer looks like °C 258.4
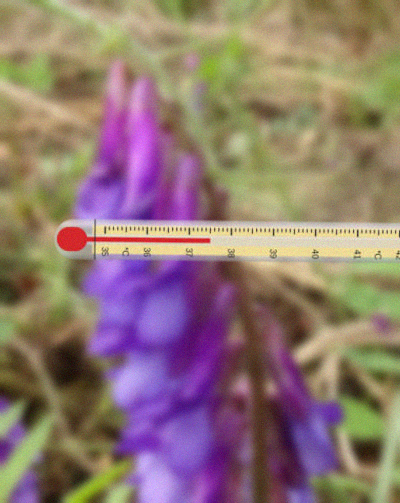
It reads °C 37.5
